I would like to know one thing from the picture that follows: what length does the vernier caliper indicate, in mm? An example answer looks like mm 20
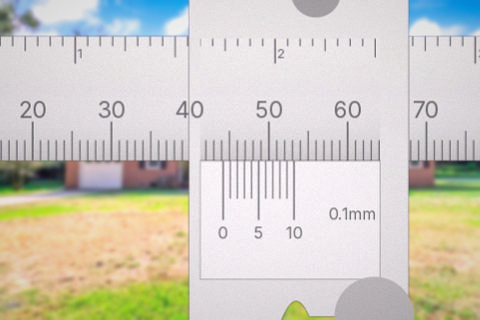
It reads mm 44.2
